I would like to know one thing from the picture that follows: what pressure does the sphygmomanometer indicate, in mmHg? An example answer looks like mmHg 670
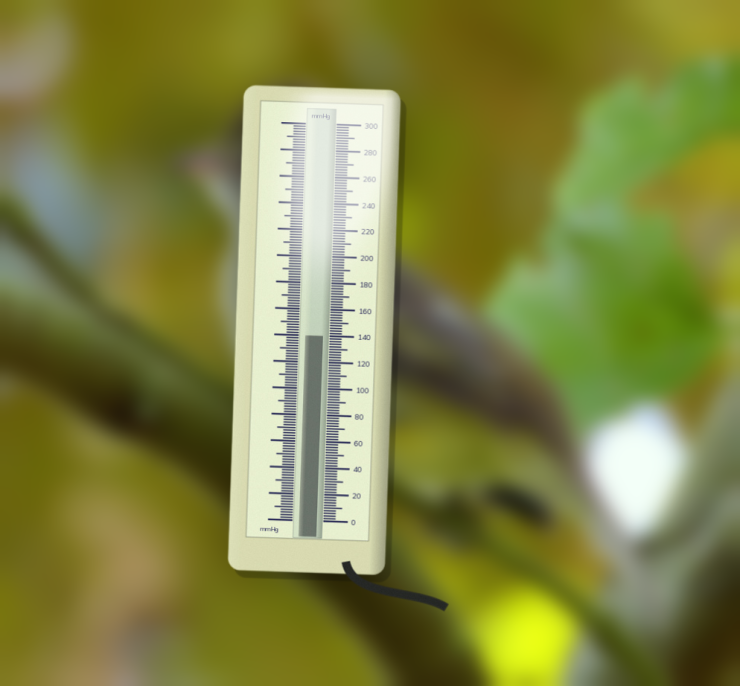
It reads mmHg 140
